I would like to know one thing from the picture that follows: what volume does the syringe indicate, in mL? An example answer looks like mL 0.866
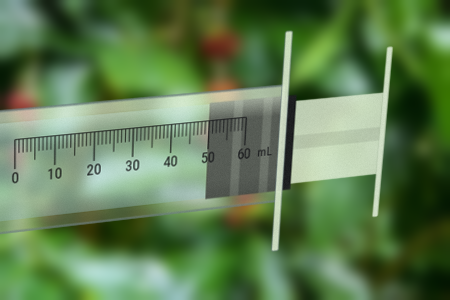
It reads mL 50
